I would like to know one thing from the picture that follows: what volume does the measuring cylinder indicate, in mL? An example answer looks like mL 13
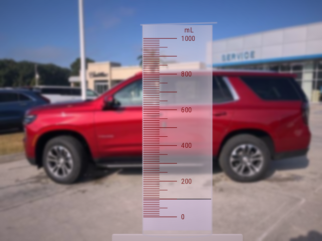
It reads mL 100
